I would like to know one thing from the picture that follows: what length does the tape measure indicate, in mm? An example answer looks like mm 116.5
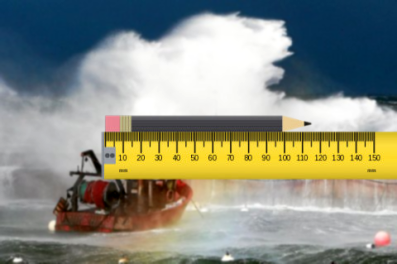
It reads mm 115
